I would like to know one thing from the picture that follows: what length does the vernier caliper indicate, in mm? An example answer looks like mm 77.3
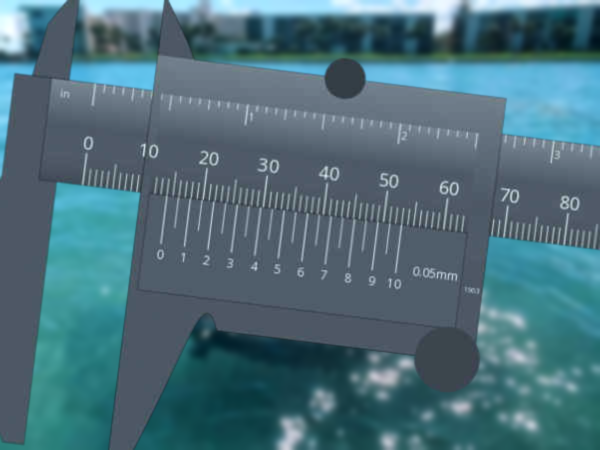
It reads mm 14.0
